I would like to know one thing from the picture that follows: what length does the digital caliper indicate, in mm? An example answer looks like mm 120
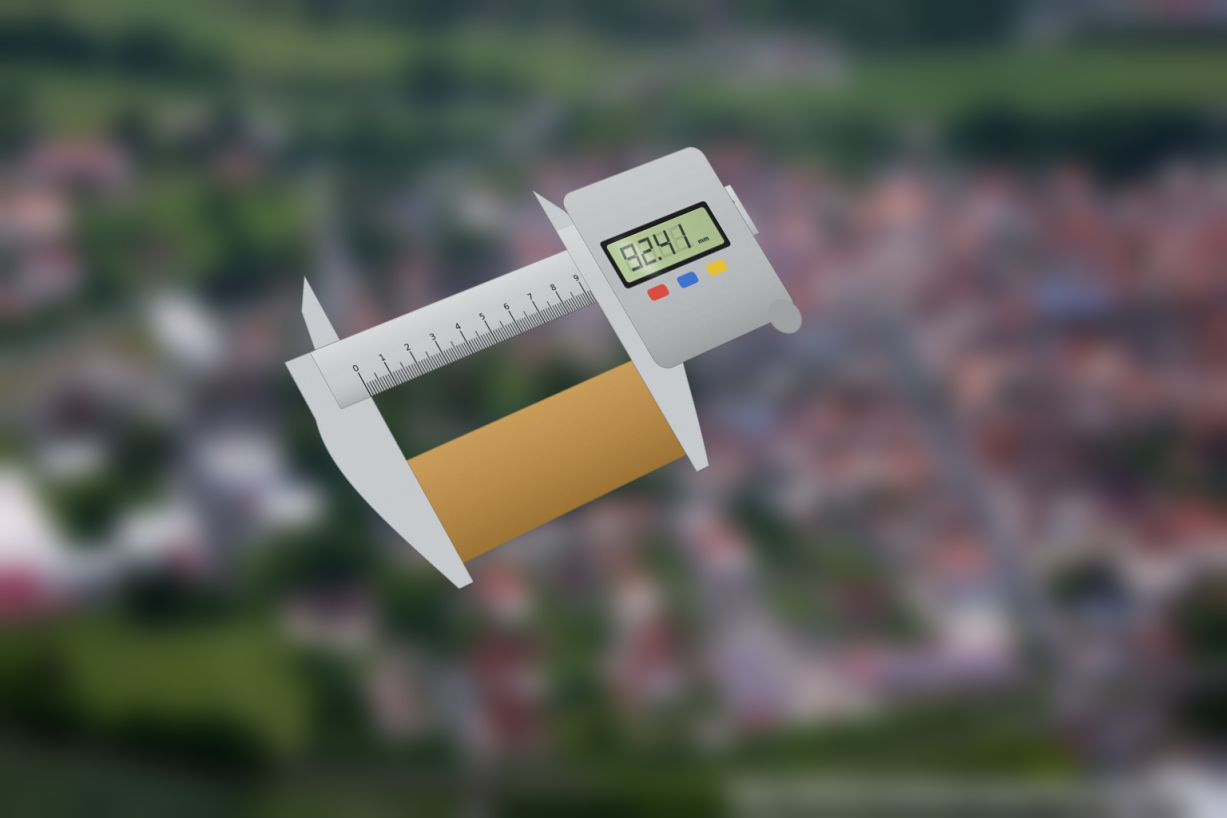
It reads mm 92.41
